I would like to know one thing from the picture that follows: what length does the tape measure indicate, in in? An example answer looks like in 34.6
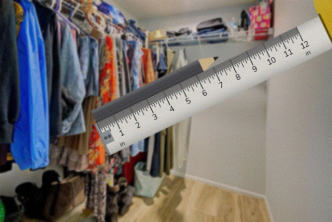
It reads in 7.5
